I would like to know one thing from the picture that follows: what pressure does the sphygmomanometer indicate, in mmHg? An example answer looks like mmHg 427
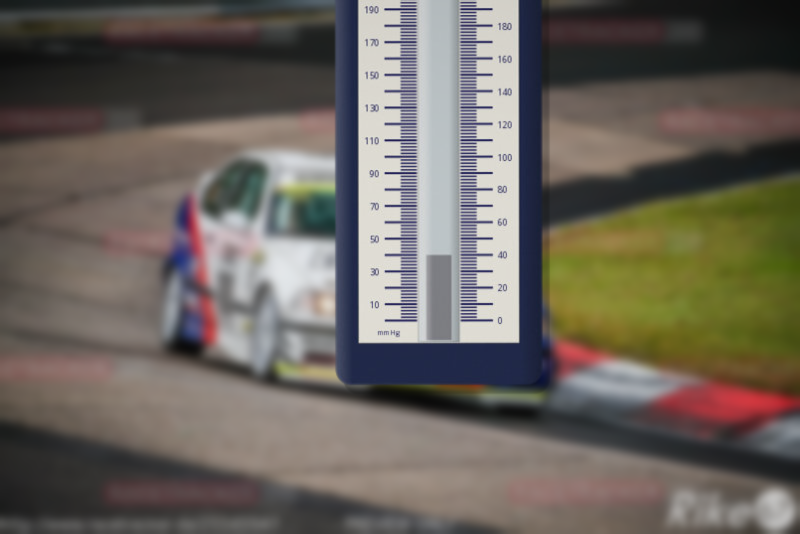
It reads mmHg 40
